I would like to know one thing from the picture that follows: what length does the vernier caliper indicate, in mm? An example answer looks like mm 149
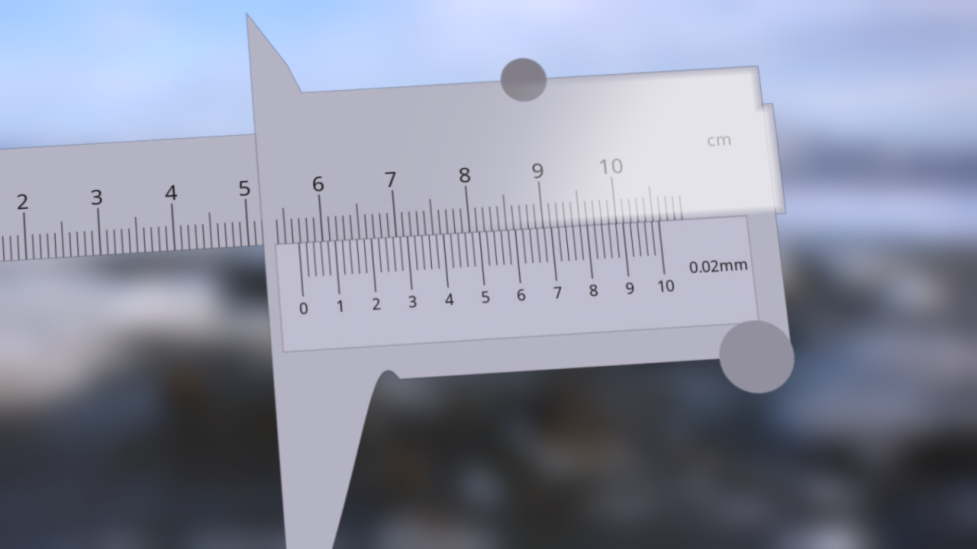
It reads mm 56.8
